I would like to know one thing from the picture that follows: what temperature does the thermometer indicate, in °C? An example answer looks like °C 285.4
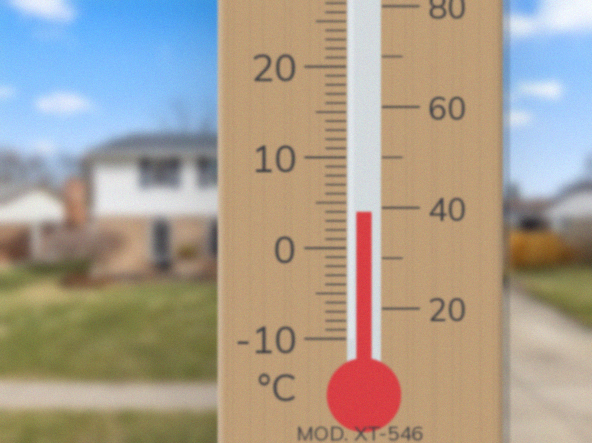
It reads °C 4
